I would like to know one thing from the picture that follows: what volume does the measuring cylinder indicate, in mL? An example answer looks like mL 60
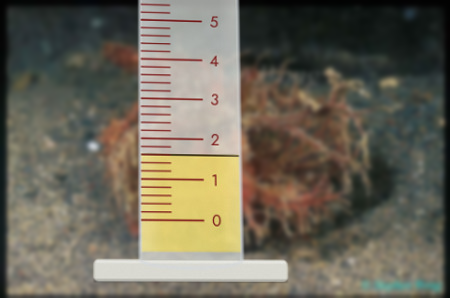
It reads mL 1.6
